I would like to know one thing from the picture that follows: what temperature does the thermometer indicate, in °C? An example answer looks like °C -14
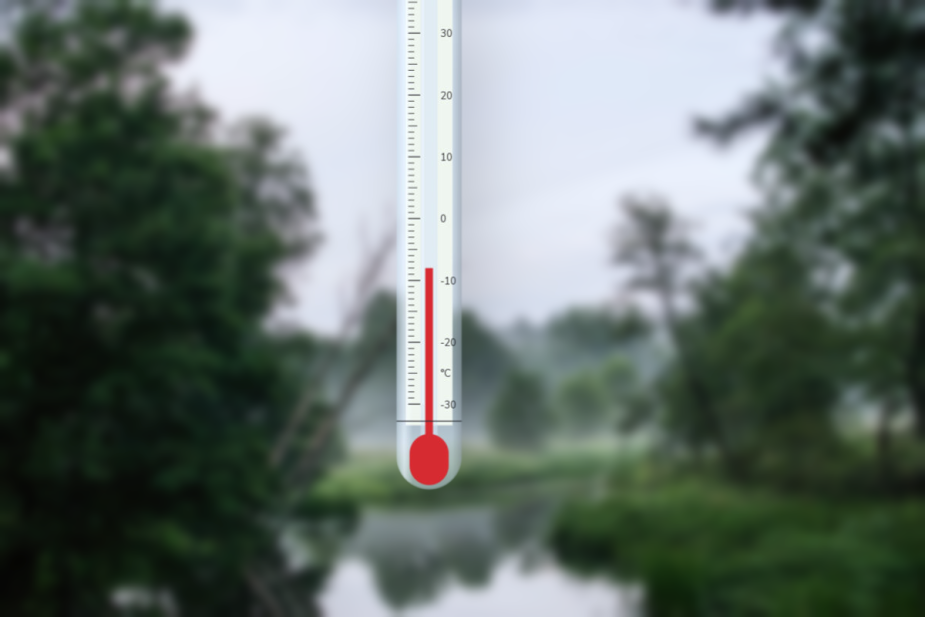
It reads °C -8
